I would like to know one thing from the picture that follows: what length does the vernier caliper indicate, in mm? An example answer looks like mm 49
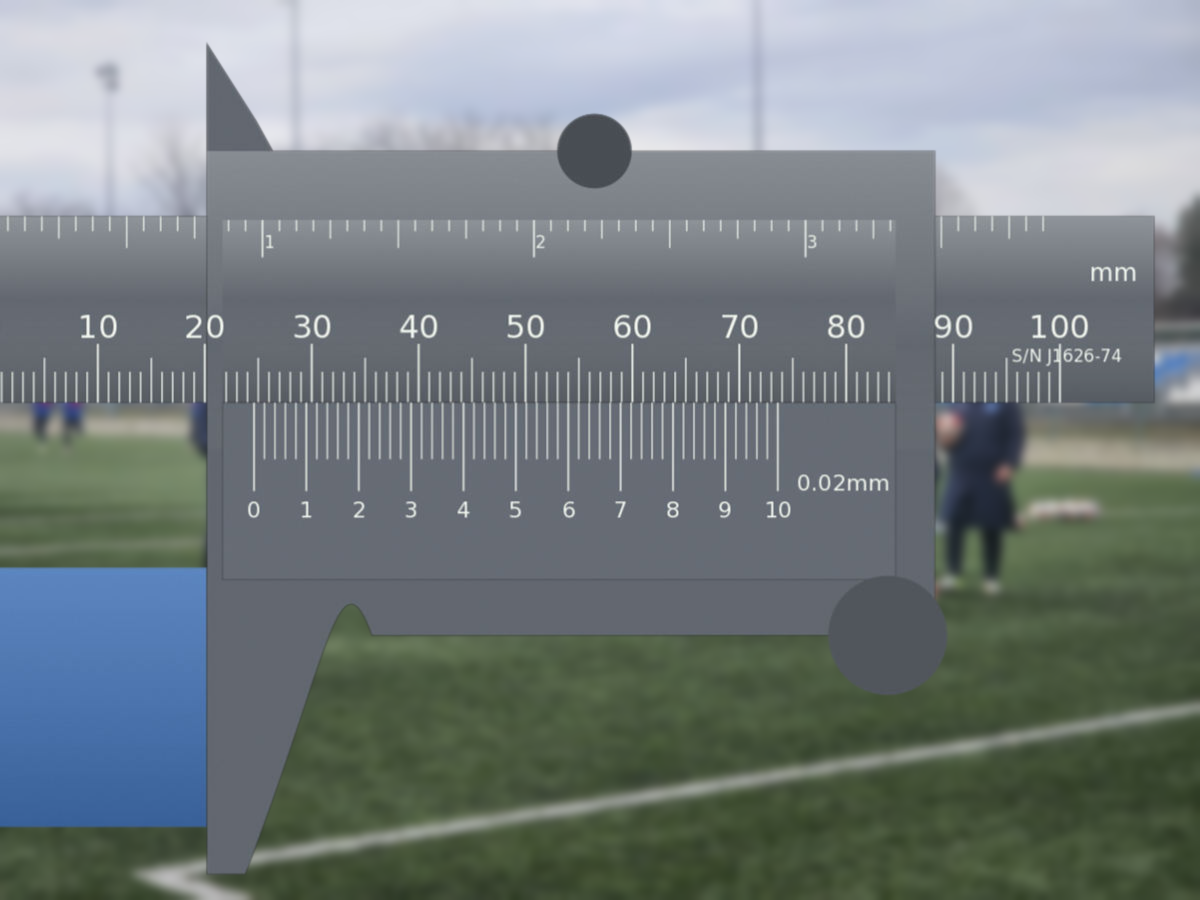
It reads mm 24.6
